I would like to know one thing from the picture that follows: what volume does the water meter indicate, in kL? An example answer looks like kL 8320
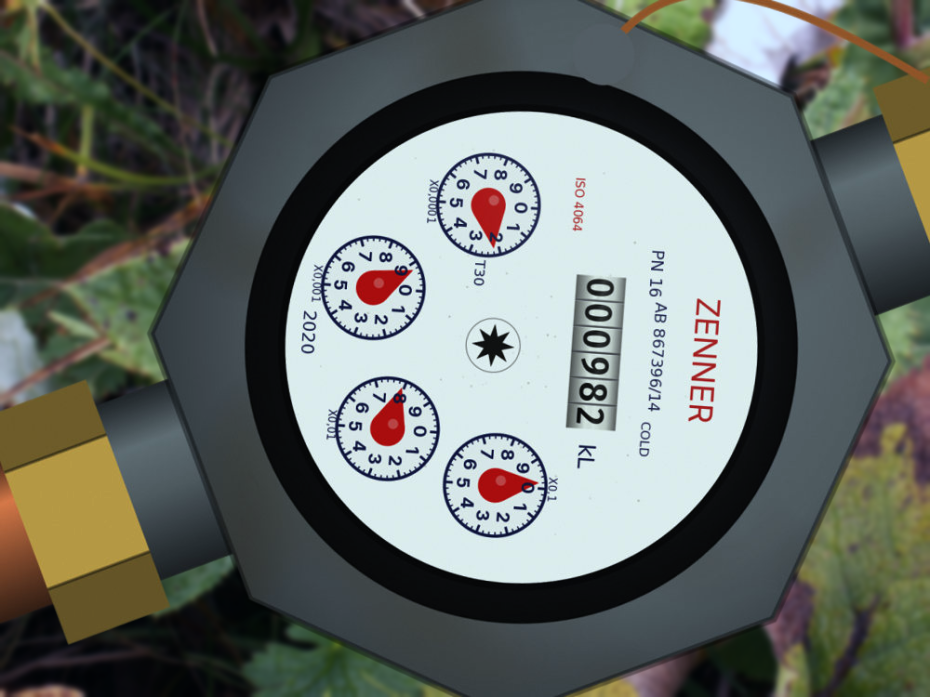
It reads kL 981.9792
